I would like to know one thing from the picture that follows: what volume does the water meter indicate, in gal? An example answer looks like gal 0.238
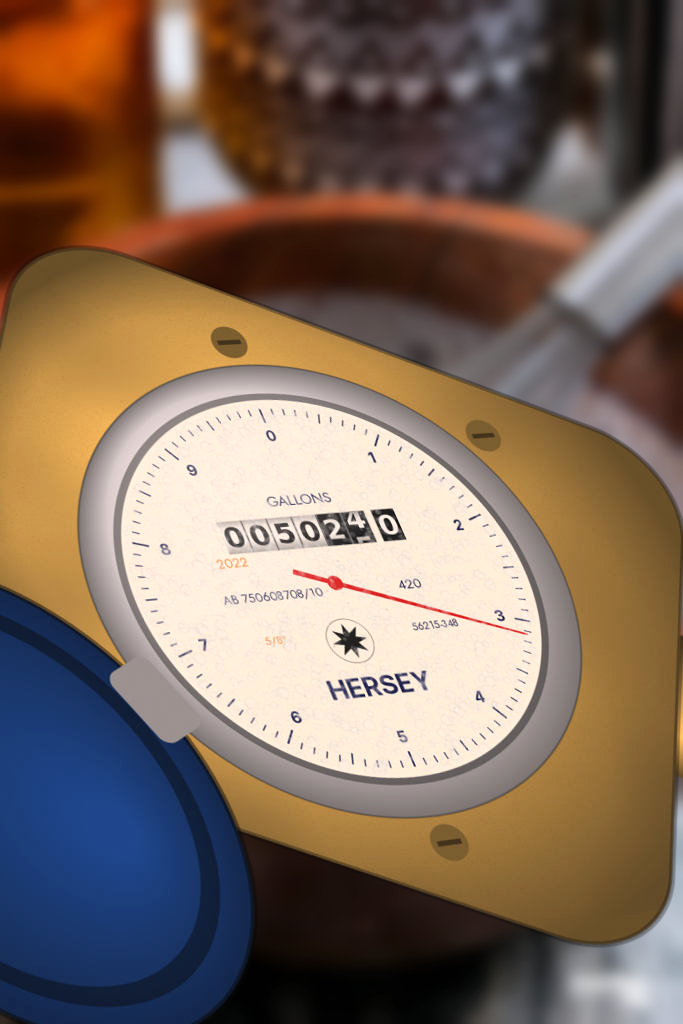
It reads gal 50243.1
